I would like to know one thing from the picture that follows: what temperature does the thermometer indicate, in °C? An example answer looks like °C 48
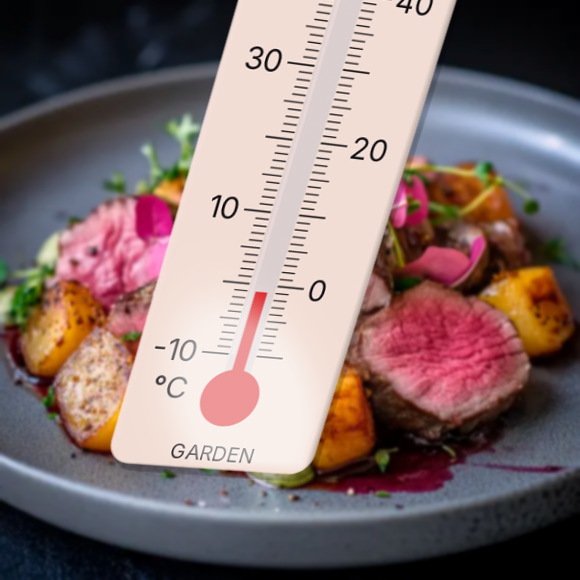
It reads °C -1
